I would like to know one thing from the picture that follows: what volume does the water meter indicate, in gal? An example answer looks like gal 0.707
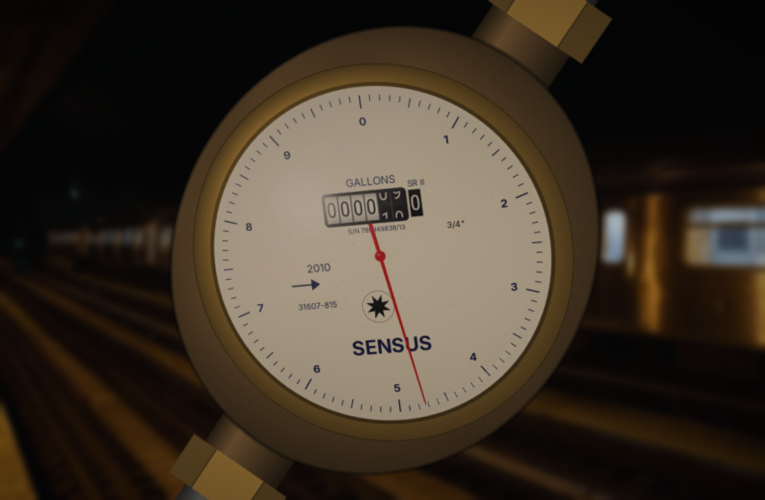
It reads gal 94.7
